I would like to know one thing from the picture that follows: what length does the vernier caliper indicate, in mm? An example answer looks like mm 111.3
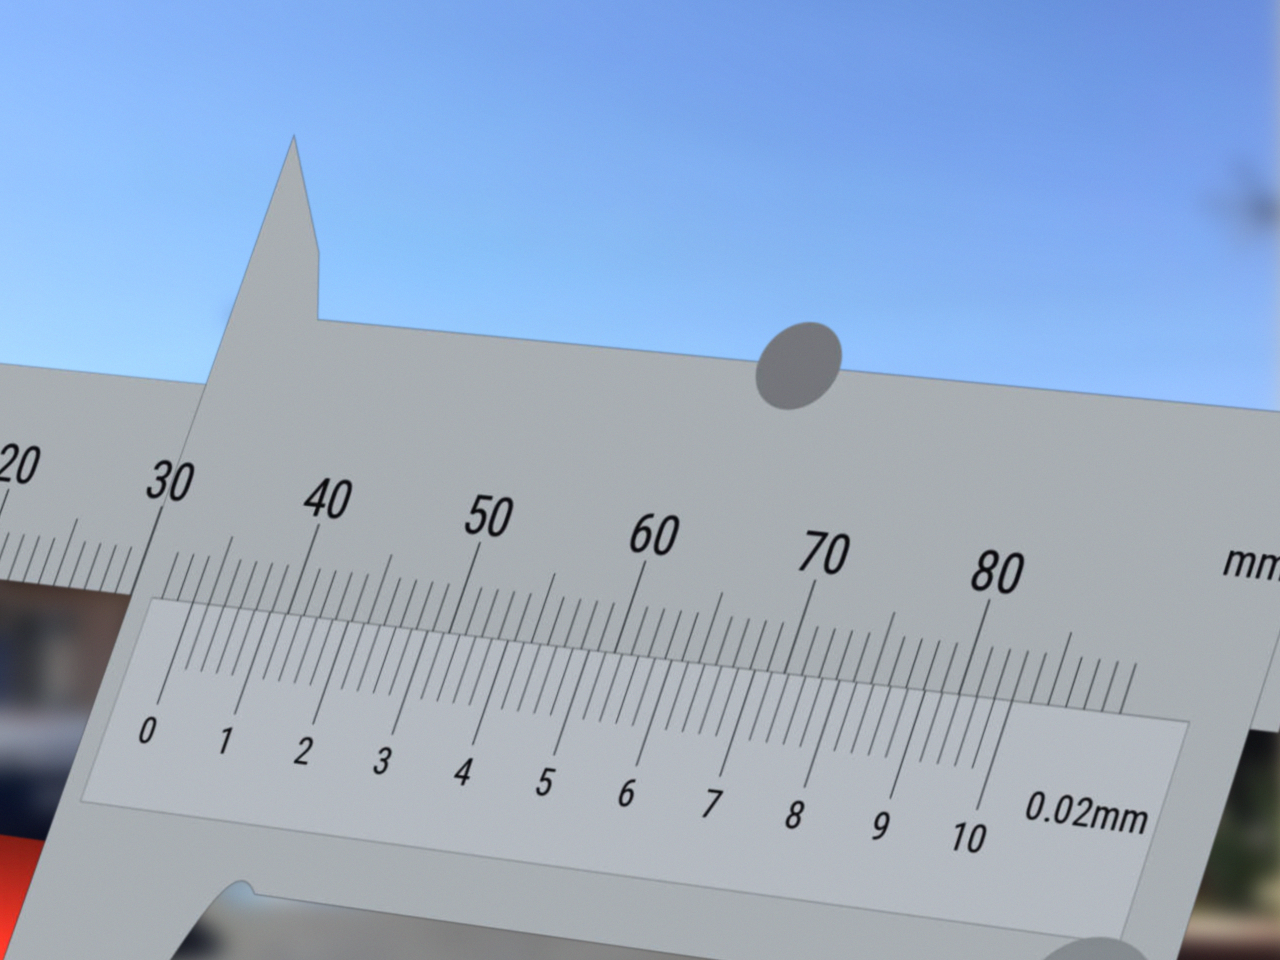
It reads mm 34.0
